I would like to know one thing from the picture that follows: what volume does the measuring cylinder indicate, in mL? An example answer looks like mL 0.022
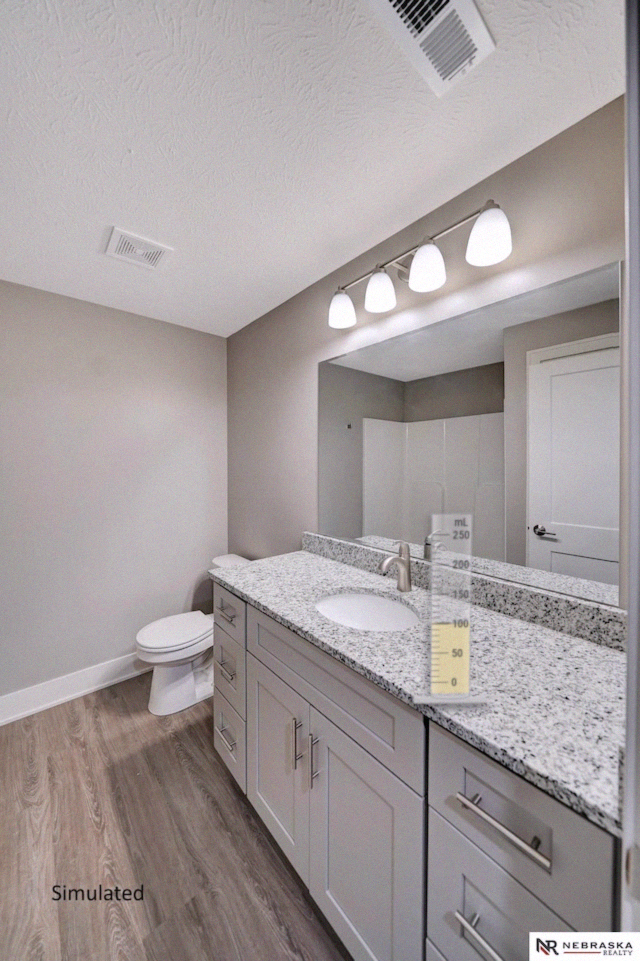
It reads mL 100
